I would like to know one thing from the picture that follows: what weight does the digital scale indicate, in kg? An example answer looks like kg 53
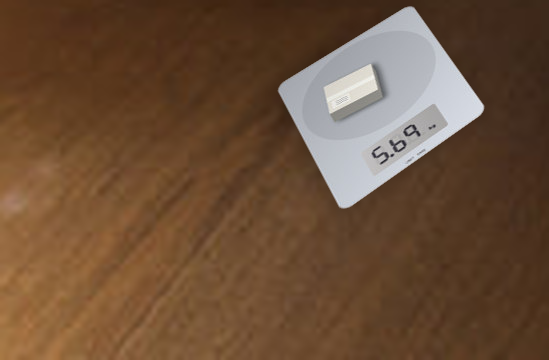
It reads kg 5.69
